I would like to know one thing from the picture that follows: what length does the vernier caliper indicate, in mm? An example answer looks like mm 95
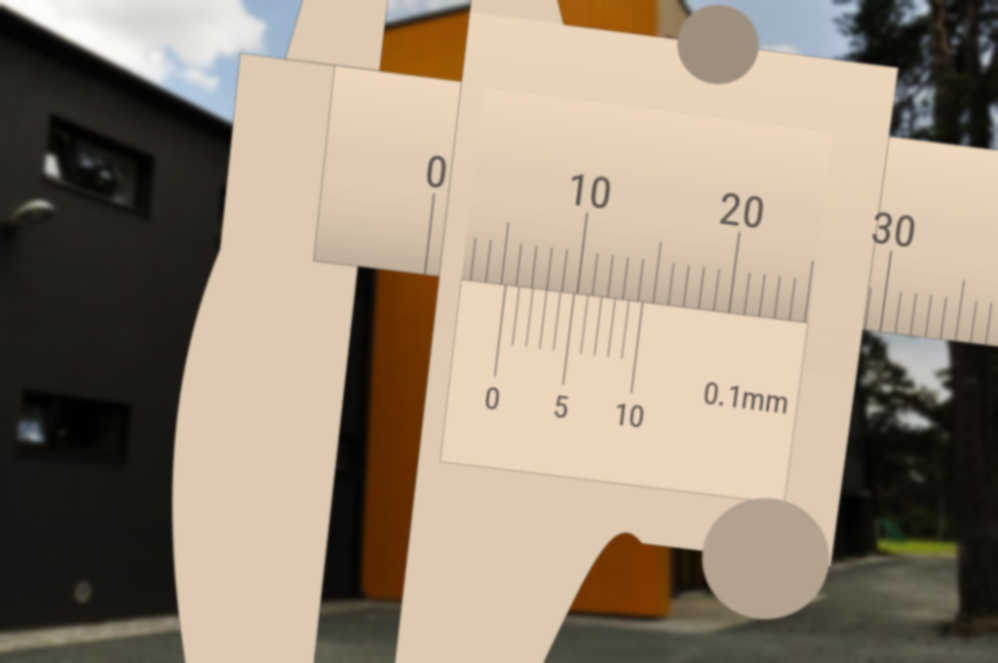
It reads mm 5.3
